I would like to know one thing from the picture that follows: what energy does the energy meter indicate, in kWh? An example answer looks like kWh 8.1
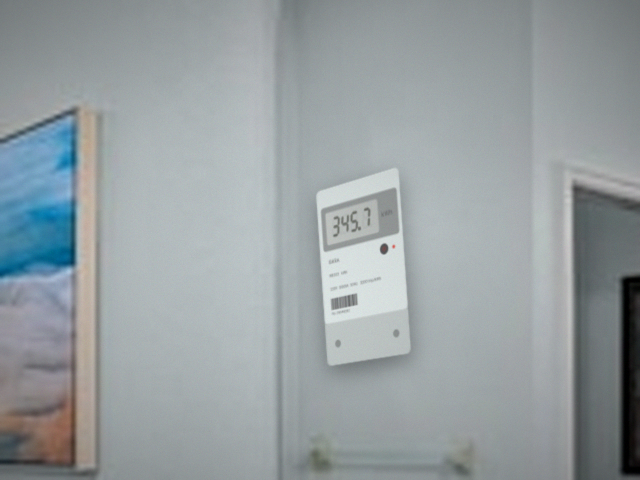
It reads kWh 345.7
